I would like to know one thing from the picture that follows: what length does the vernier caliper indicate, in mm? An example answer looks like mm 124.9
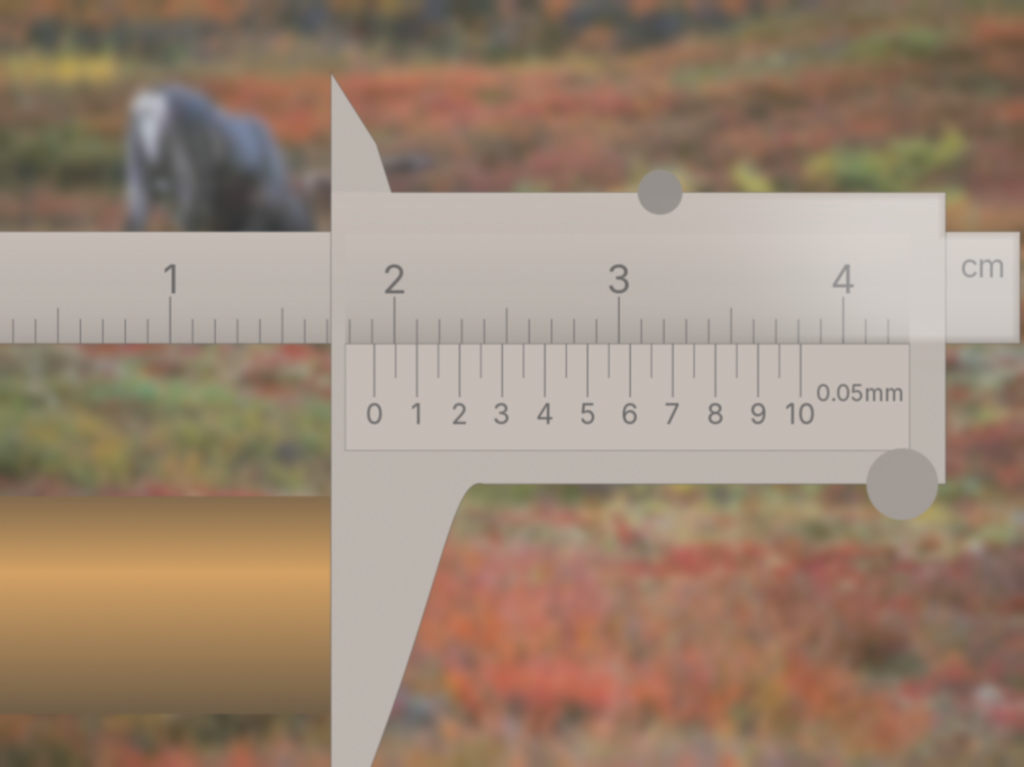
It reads mm 19.1
